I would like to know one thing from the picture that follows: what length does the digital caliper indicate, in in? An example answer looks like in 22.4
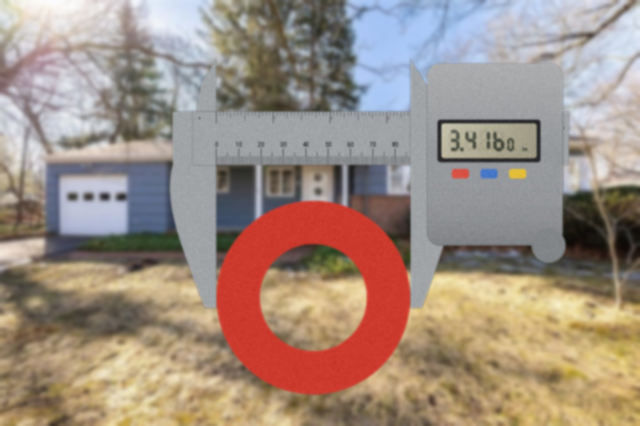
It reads in 3.4160
